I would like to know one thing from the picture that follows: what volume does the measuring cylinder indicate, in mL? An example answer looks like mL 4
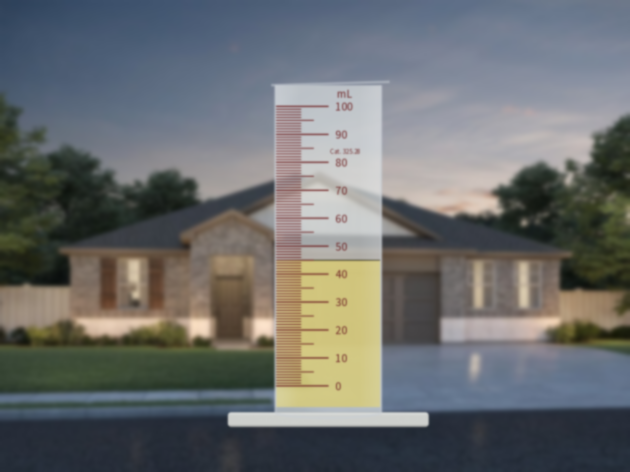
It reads mL 45
